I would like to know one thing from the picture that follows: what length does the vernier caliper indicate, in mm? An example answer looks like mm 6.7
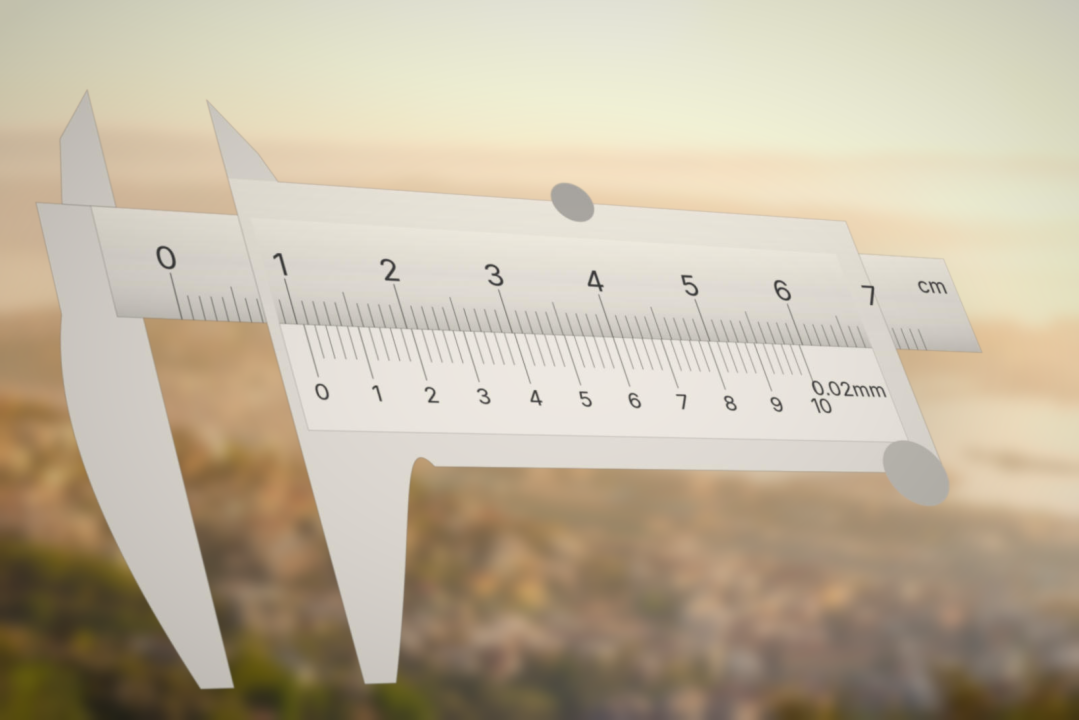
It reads mm 10.6
